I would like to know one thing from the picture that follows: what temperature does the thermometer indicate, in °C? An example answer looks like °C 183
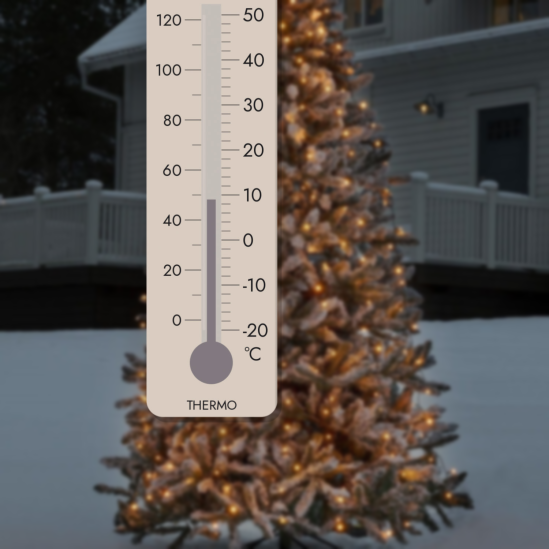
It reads °C 9
